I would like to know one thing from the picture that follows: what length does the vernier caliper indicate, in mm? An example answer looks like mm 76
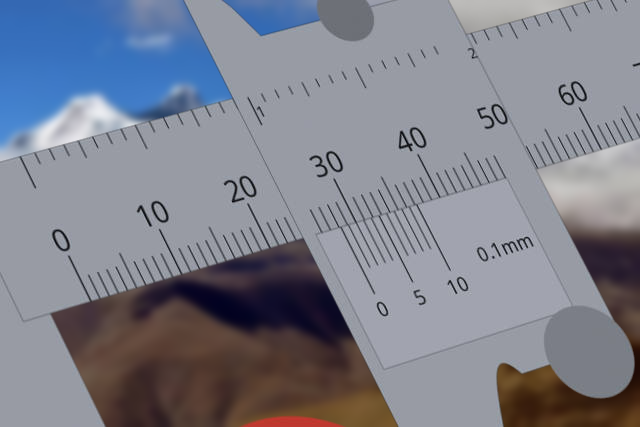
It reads mm 28.2
